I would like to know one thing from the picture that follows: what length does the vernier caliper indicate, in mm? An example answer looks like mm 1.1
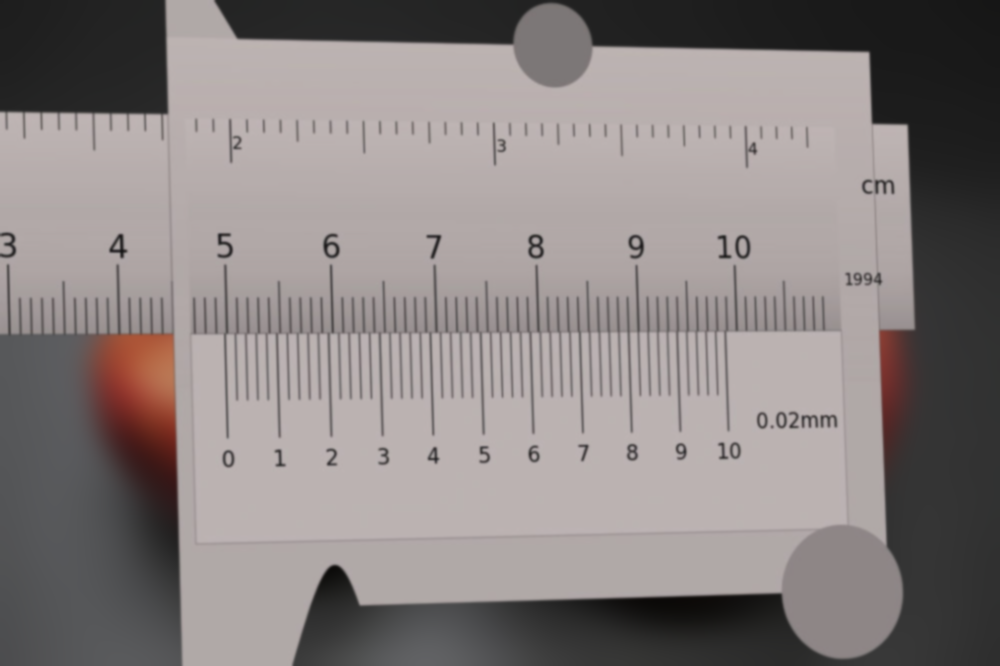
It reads mm 49.8
